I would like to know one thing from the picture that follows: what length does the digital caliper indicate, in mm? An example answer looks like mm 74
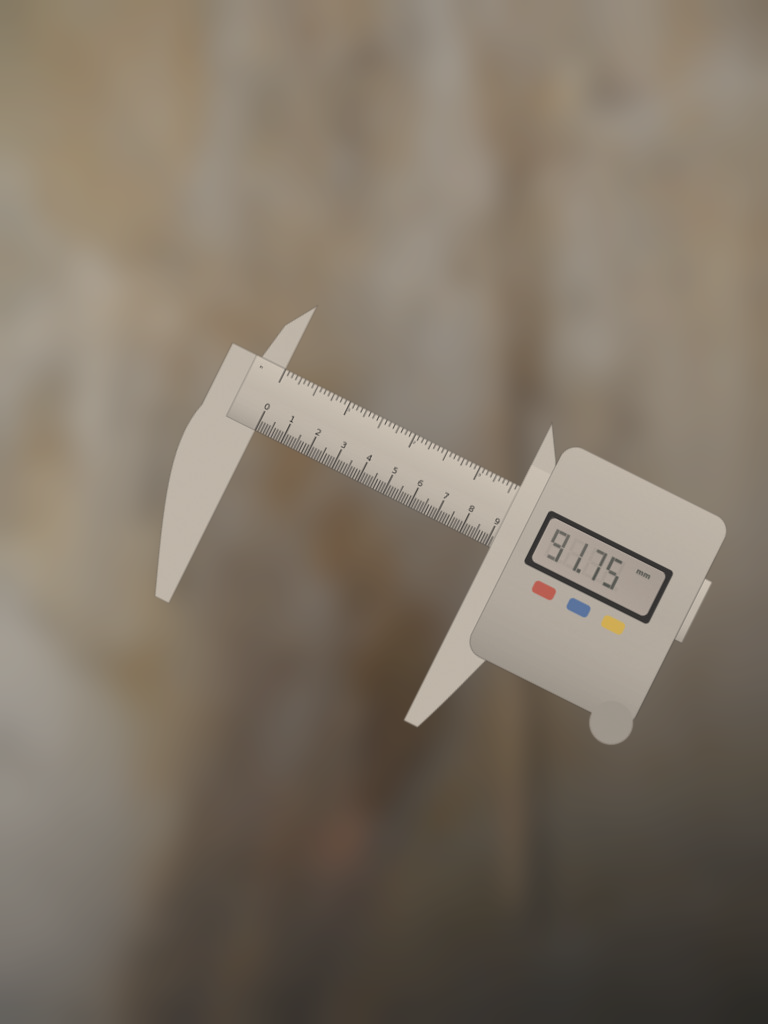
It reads mm 91.75
